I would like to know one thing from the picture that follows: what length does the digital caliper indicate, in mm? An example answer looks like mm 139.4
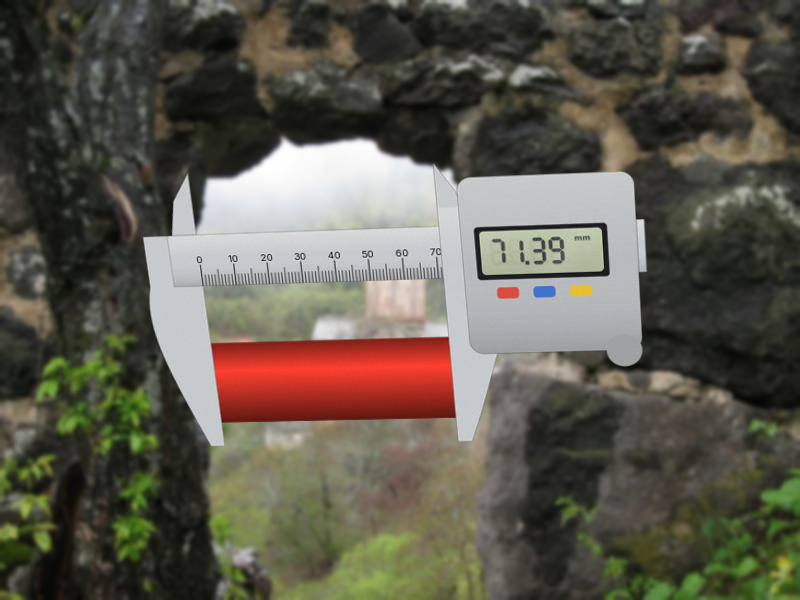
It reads mm 71.39
